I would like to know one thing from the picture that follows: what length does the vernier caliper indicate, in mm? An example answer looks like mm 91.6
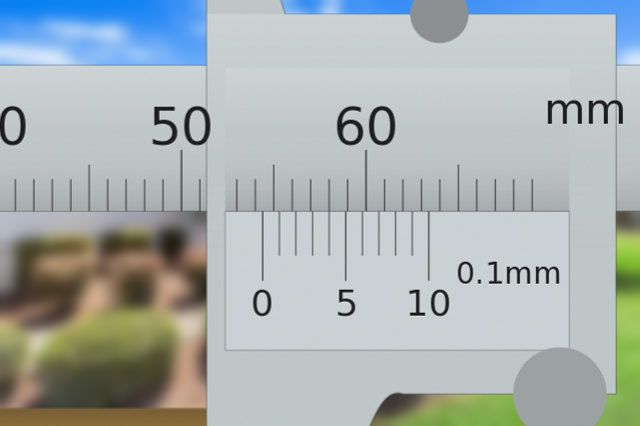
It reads mm 54.4
